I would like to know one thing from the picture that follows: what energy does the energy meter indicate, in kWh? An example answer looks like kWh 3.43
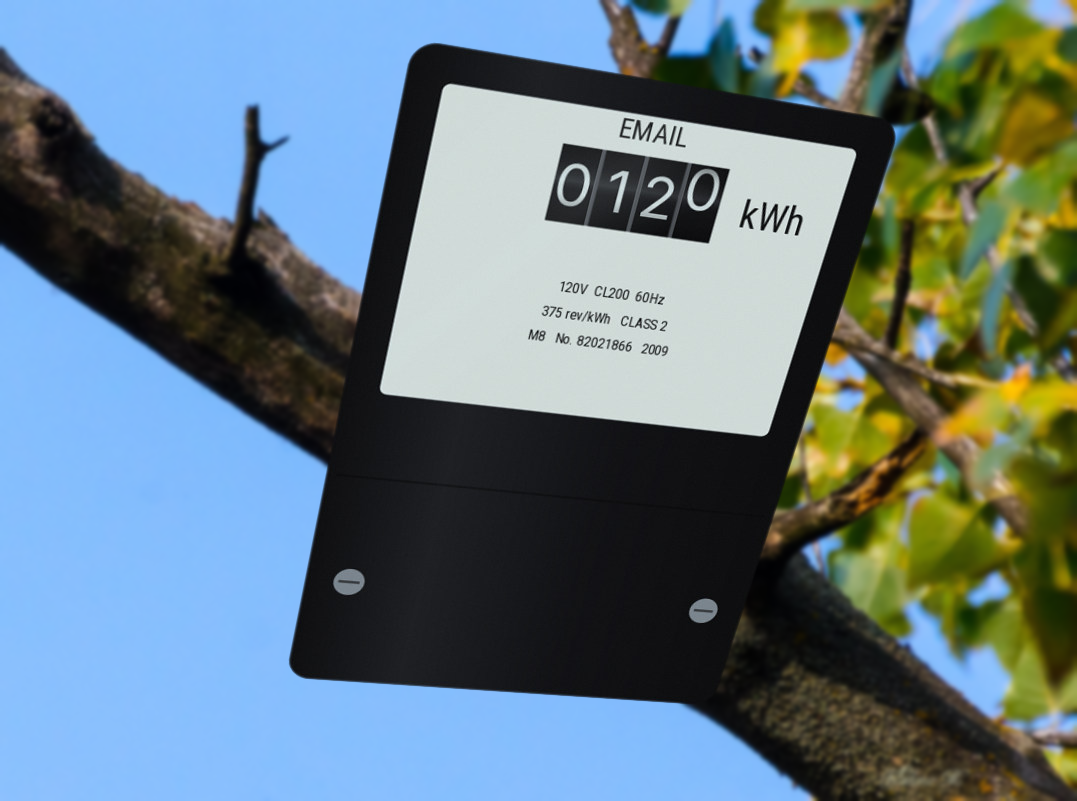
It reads kWh 120
